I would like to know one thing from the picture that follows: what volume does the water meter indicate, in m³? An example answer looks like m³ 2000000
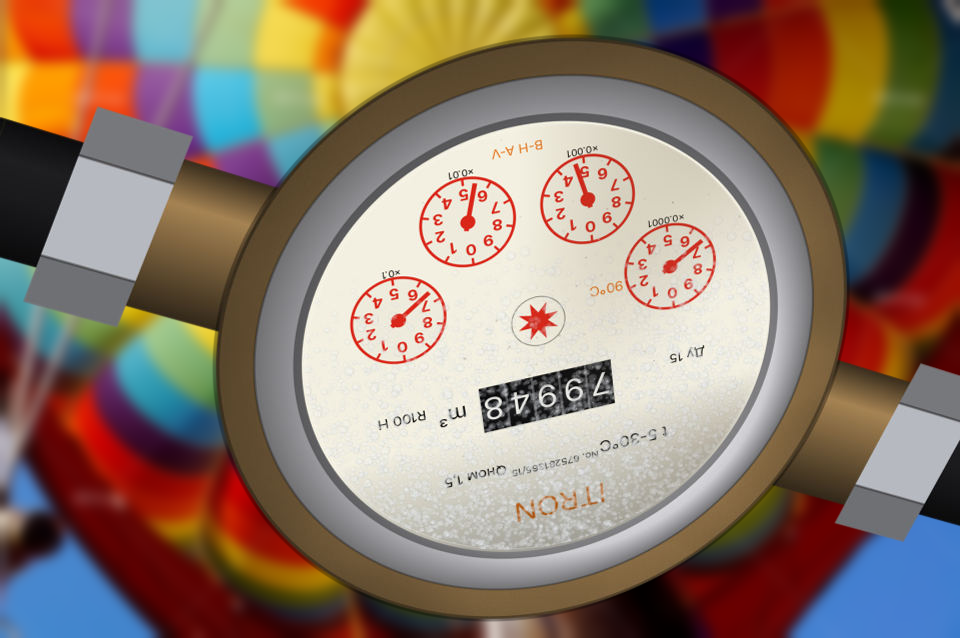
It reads m³ 79948.6546
